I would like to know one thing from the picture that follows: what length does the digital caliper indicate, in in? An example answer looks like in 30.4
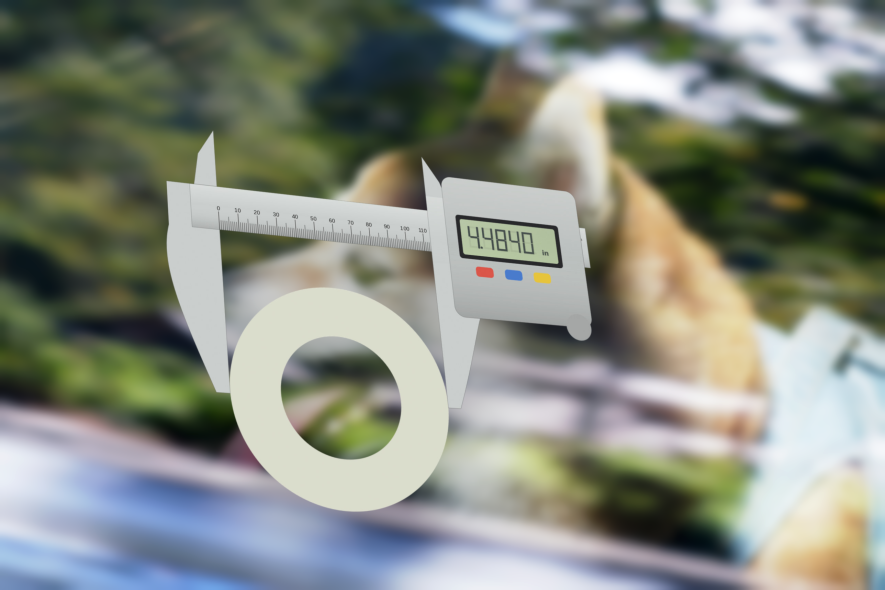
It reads in 4.4840
